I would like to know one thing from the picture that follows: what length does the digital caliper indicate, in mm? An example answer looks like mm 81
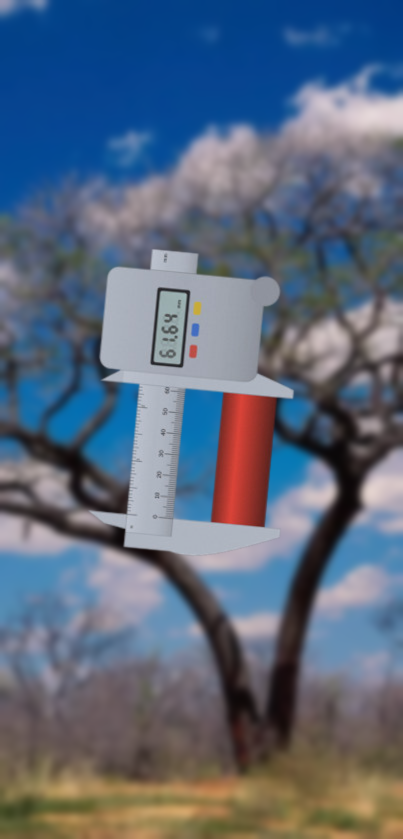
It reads mm 61.64
